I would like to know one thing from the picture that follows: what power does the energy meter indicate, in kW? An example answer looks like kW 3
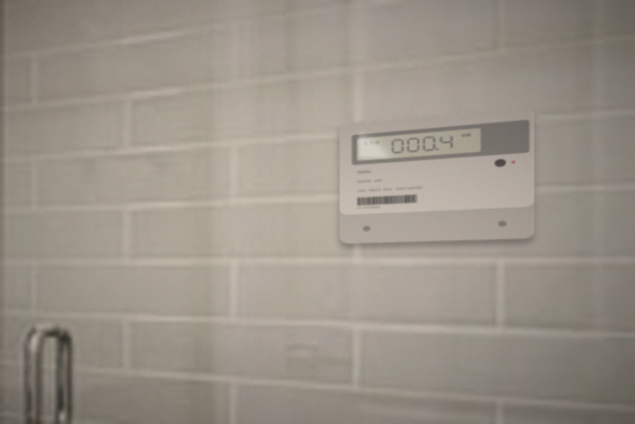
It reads kW 0.4
